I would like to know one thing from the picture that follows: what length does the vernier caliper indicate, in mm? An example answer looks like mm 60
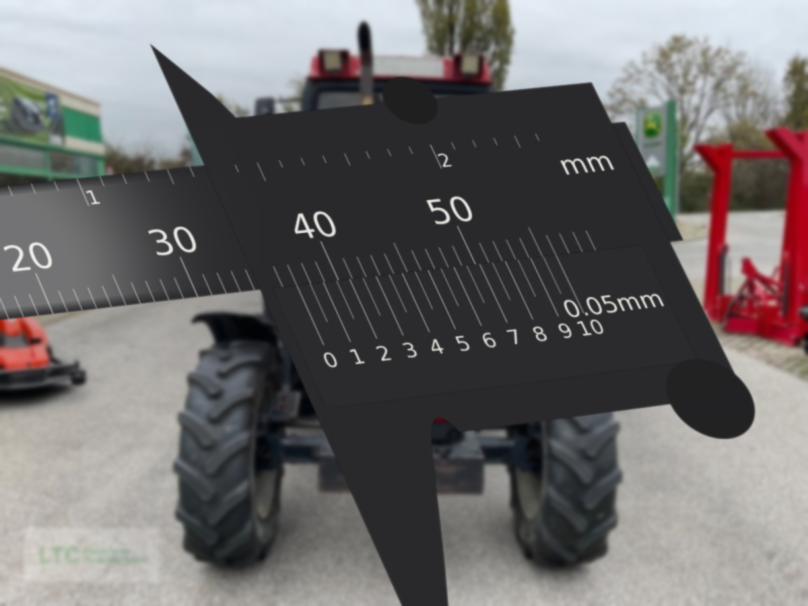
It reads mm 37.0
